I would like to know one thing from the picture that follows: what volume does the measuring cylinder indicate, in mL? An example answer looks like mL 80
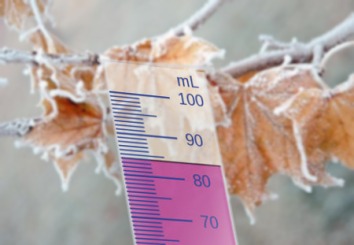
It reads mL 84
